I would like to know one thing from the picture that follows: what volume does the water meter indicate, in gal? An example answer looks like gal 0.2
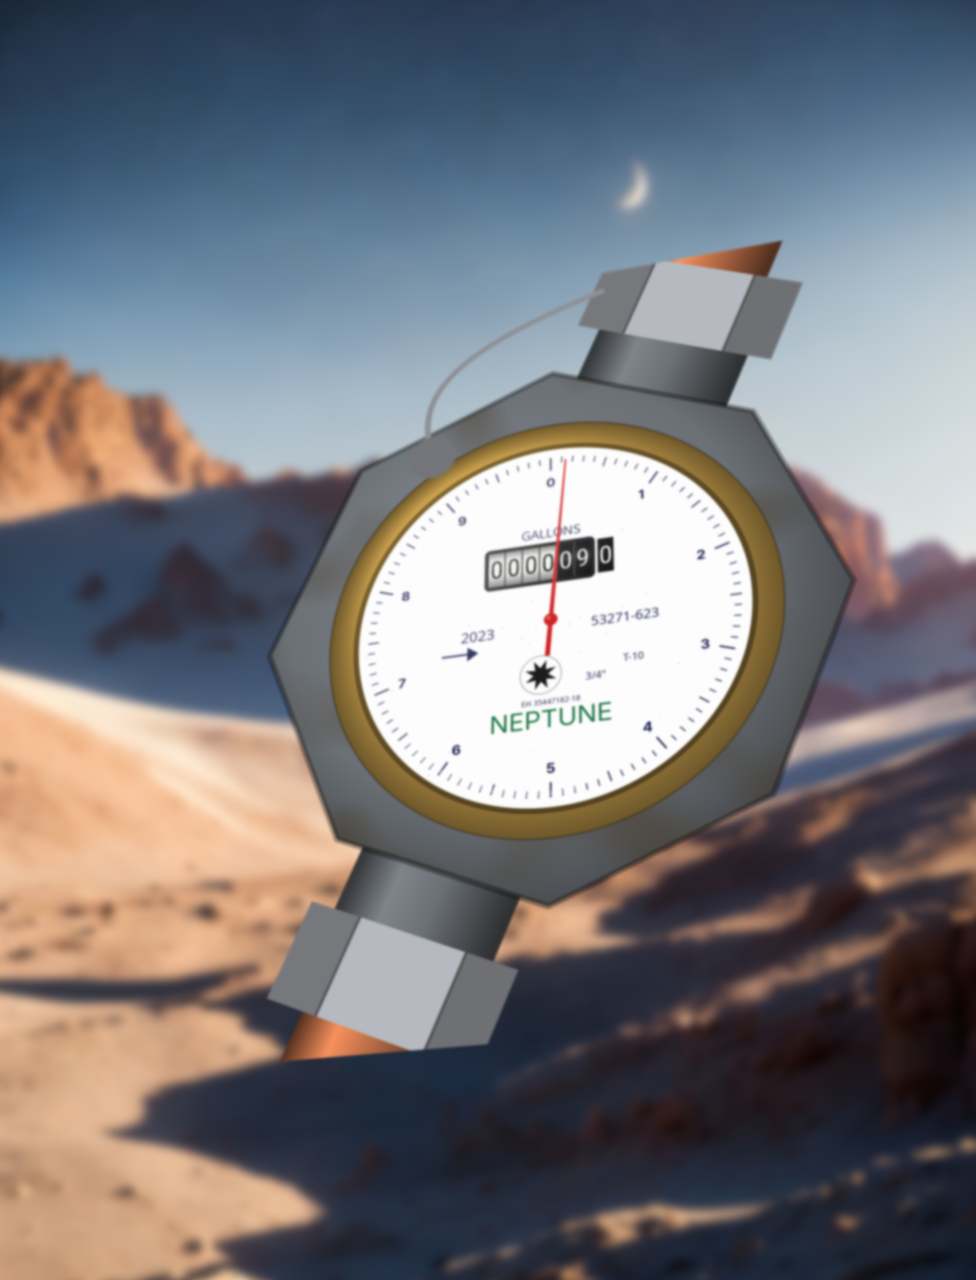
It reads gal 90.1
